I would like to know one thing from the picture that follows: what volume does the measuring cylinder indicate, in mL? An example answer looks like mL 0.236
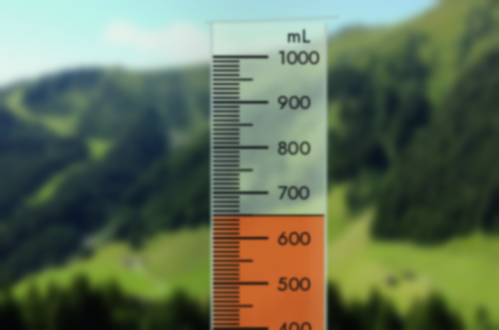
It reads mL 650
